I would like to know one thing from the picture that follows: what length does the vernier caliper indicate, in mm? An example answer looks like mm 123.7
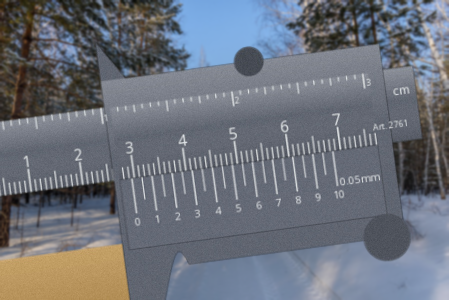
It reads mm 29.5
